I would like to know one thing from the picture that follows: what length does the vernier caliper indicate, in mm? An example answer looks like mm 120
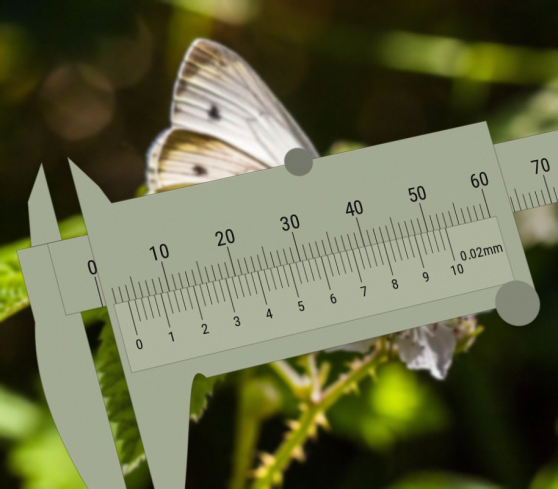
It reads mm 3.8
